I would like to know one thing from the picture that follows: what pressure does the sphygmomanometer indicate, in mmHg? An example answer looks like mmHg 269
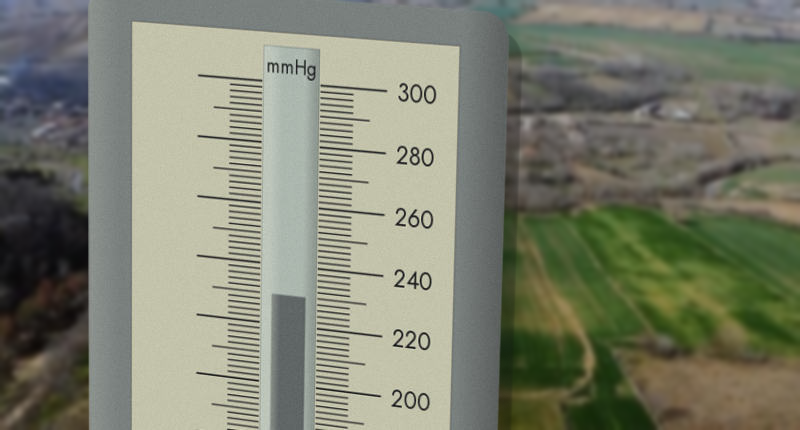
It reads mmHg 230
